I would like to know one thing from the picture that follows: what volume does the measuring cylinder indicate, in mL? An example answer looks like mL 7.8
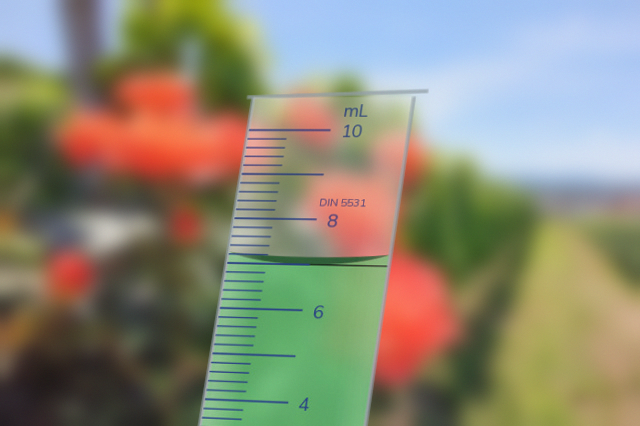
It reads mL 7
